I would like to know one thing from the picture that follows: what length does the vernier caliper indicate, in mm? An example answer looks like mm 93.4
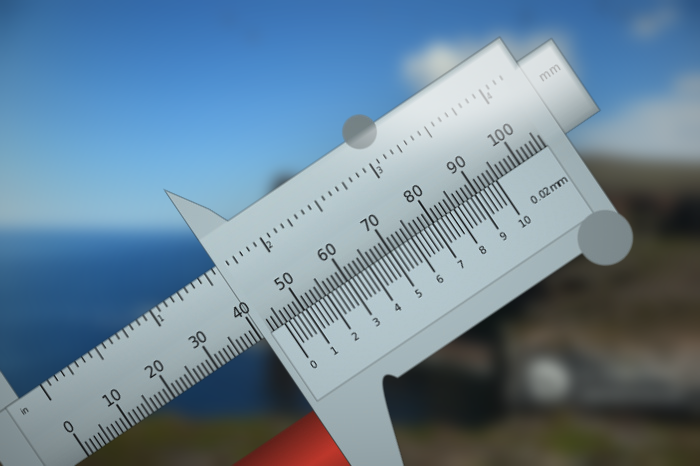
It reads mm 45.5
